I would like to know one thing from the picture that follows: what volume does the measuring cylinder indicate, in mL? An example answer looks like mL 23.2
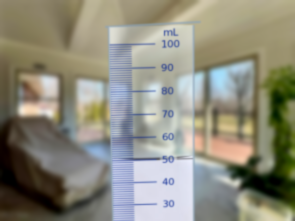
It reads mL 50
